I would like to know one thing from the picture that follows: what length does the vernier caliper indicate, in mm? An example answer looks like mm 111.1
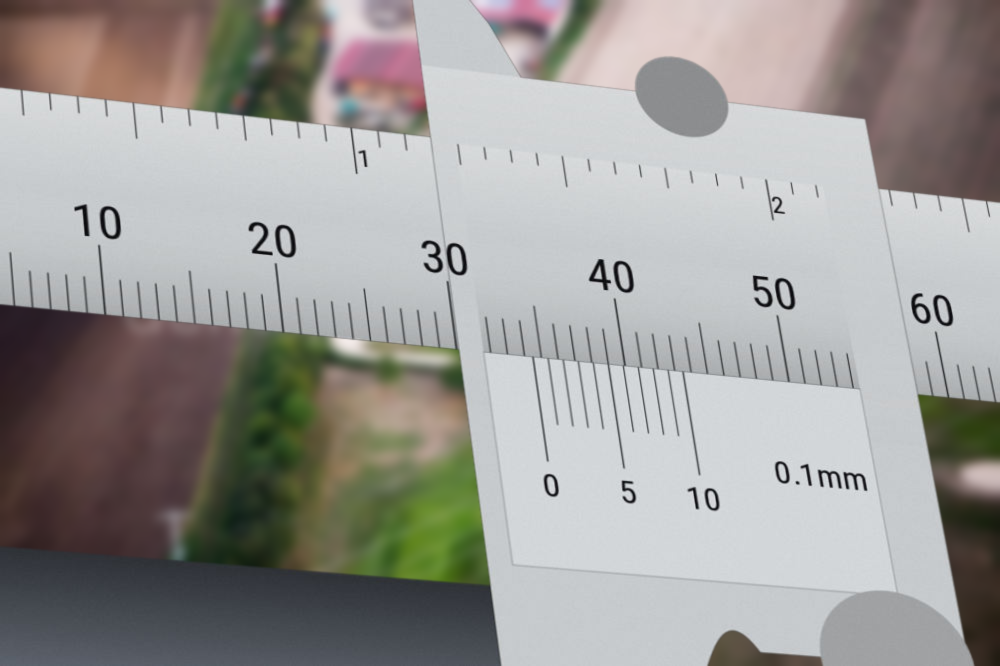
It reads mm 34.5
